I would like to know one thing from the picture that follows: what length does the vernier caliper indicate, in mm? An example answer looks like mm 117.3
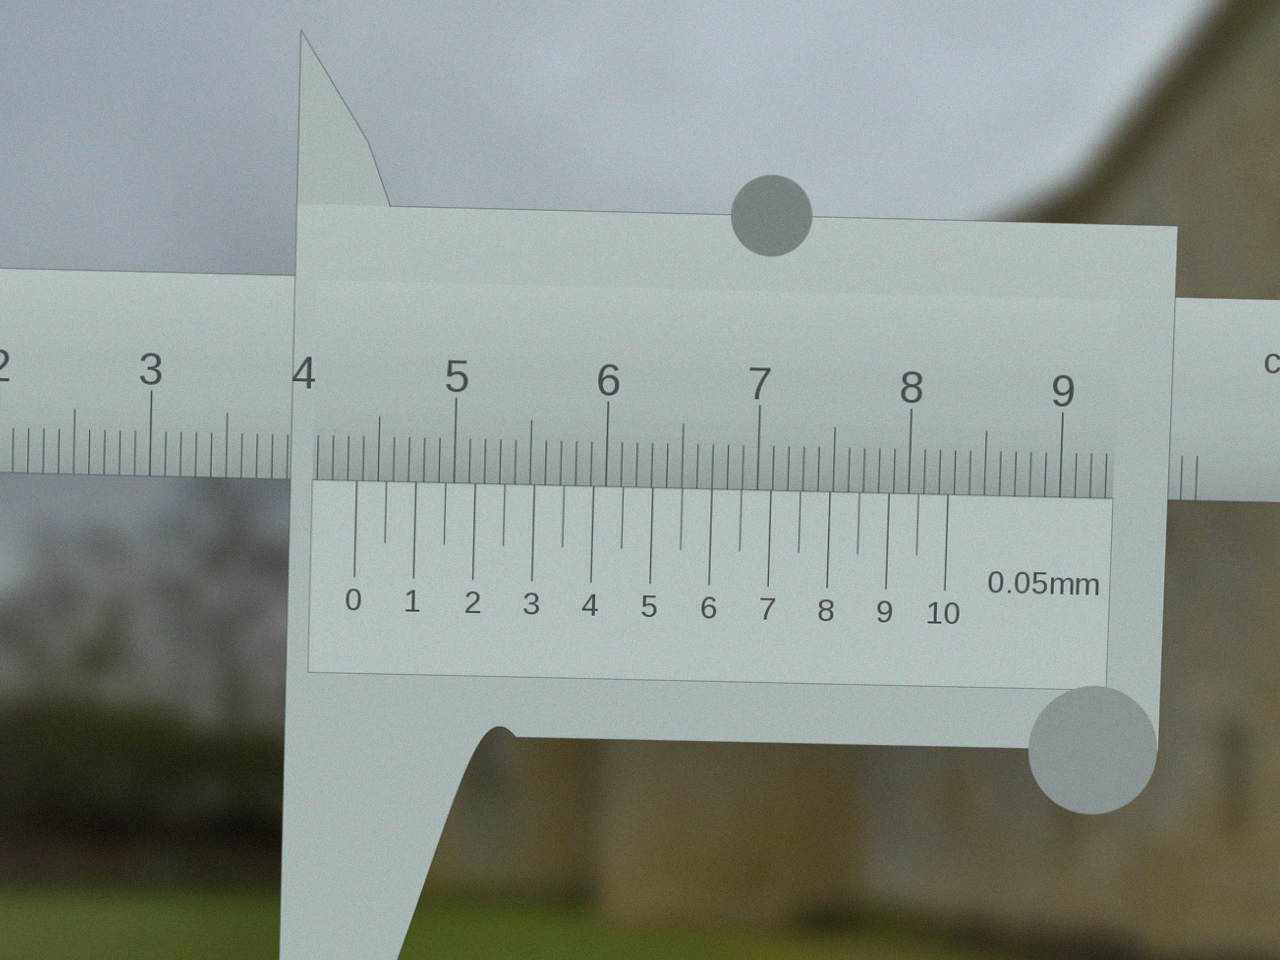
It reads mm 43.6
